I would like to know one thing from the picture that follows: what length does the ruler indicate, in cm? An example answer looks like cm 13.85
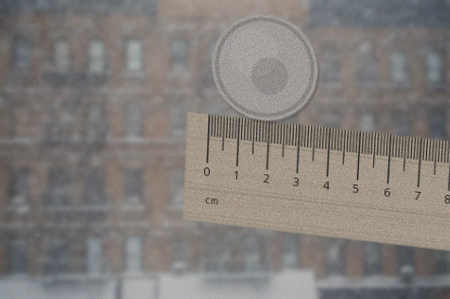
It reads cm 3.5
